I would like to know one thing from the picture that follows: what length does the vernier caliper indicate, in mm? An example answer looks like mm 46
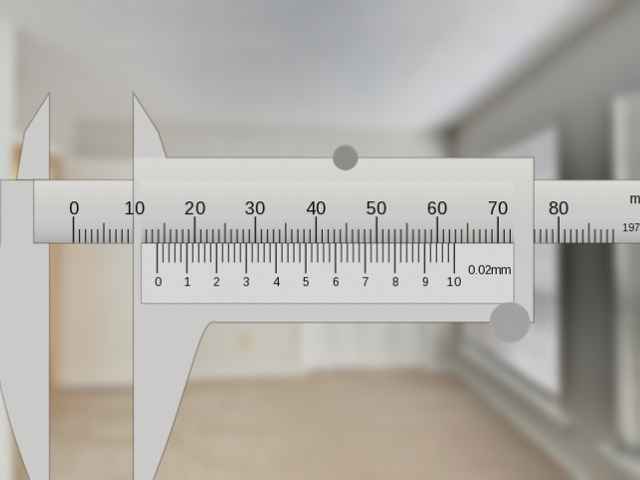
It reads mm 13.8
